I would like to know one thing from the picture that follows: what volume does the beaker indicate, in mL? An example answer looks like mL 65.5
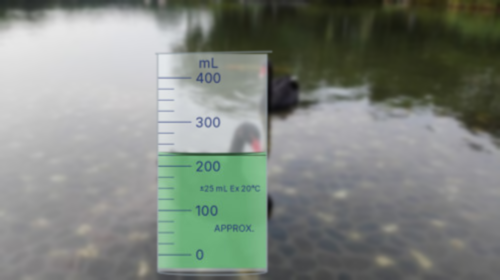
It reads mL 225
